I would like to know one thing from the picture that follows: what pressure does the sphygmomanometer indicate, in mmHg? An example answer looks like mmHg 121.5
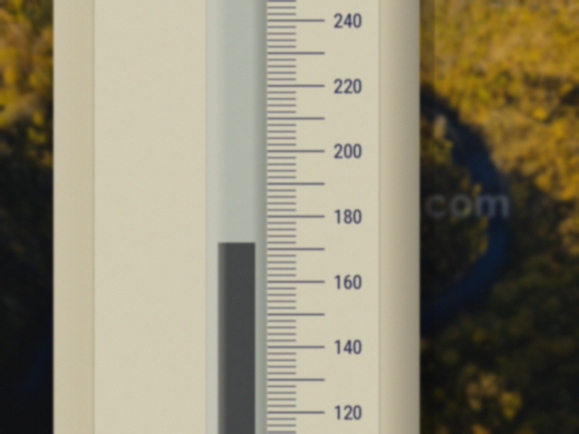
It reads mmHg 172
